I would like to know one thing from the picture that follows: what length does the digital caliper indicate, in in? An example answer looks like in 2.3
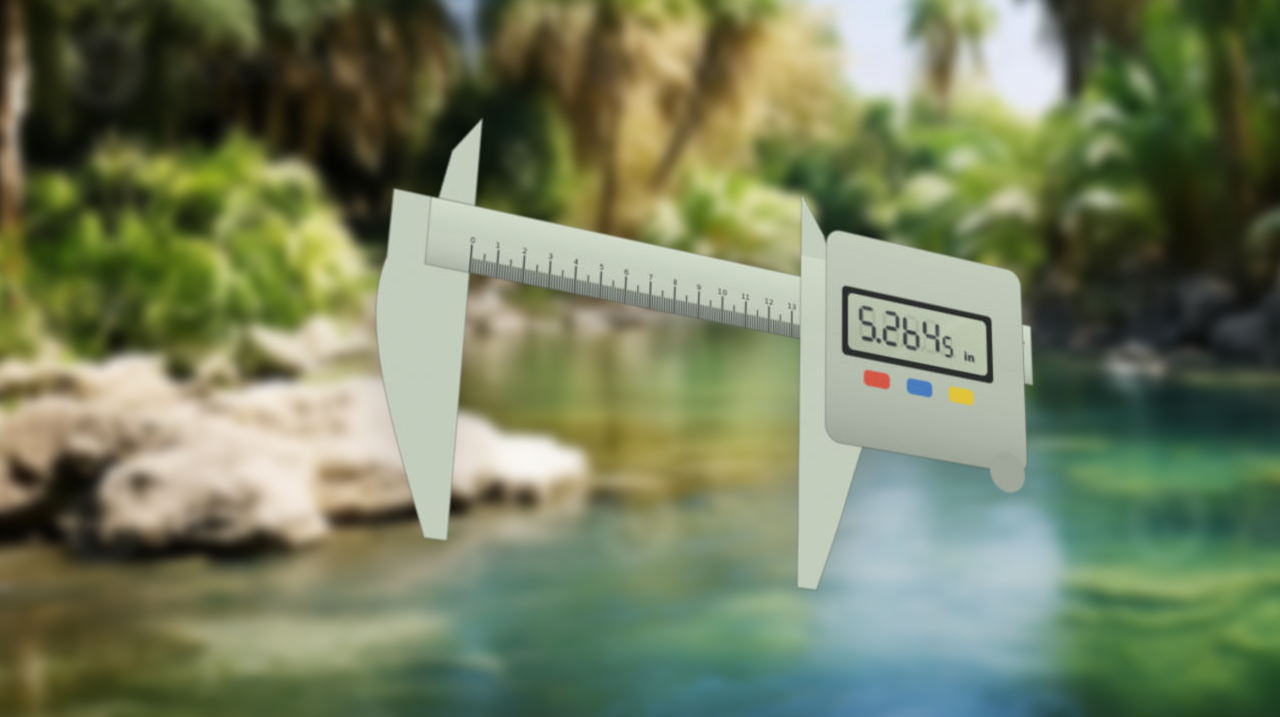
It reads in 5.2645
